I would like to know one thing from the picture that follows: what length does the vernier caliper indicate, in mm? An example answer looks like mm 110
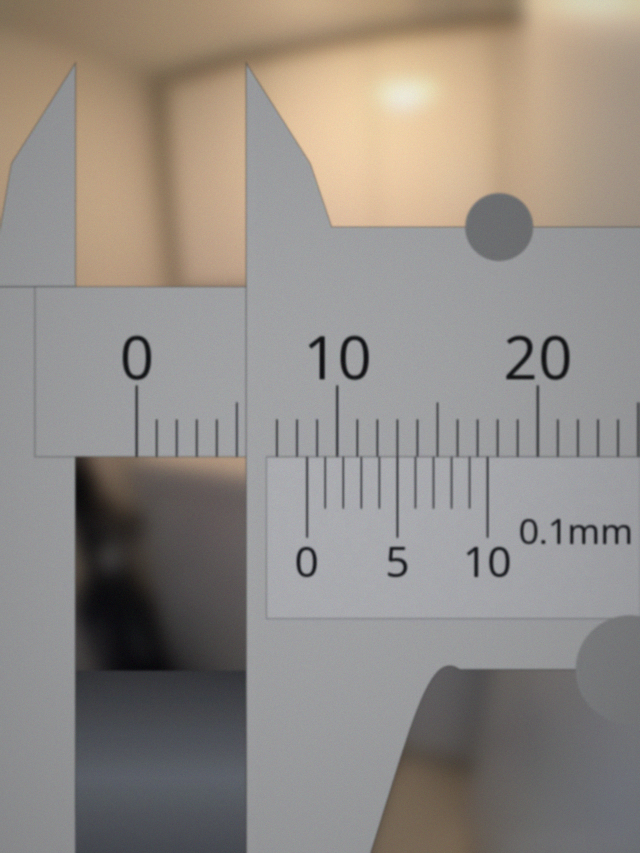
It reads mm 8.5
